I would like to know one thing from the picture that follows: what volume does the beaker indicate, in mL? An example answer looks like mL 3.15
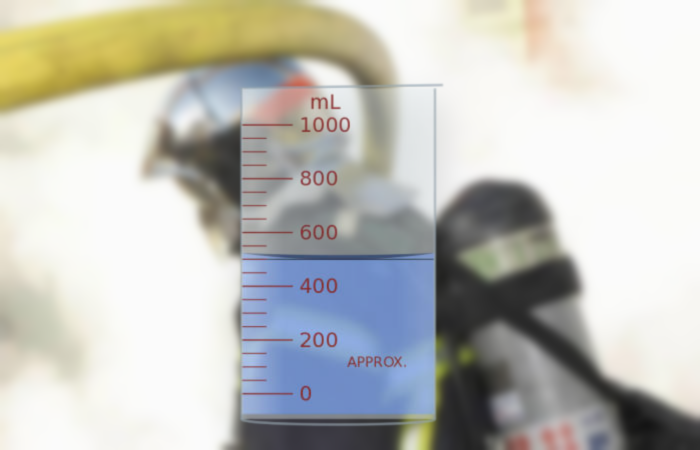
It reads mL 500
